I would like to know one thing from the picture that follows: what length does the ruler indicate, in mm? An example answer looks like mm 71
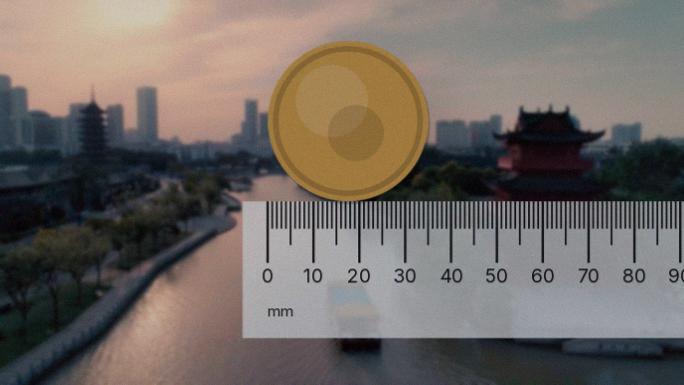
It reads mm 35
